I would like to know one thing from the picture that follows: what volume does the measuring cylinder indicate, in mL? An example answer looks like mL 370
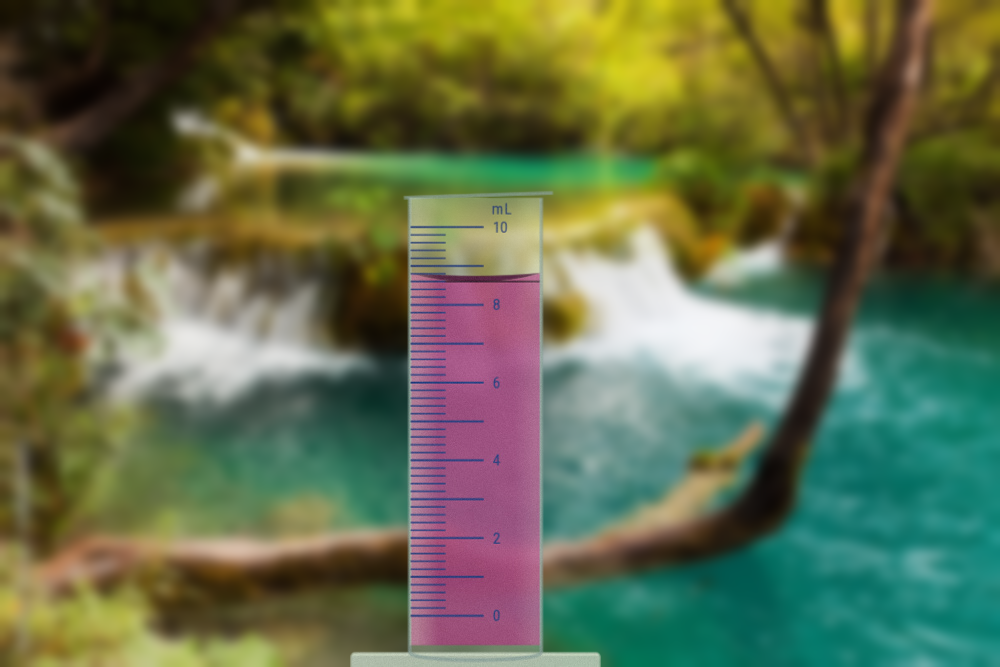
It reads mL 8.6
